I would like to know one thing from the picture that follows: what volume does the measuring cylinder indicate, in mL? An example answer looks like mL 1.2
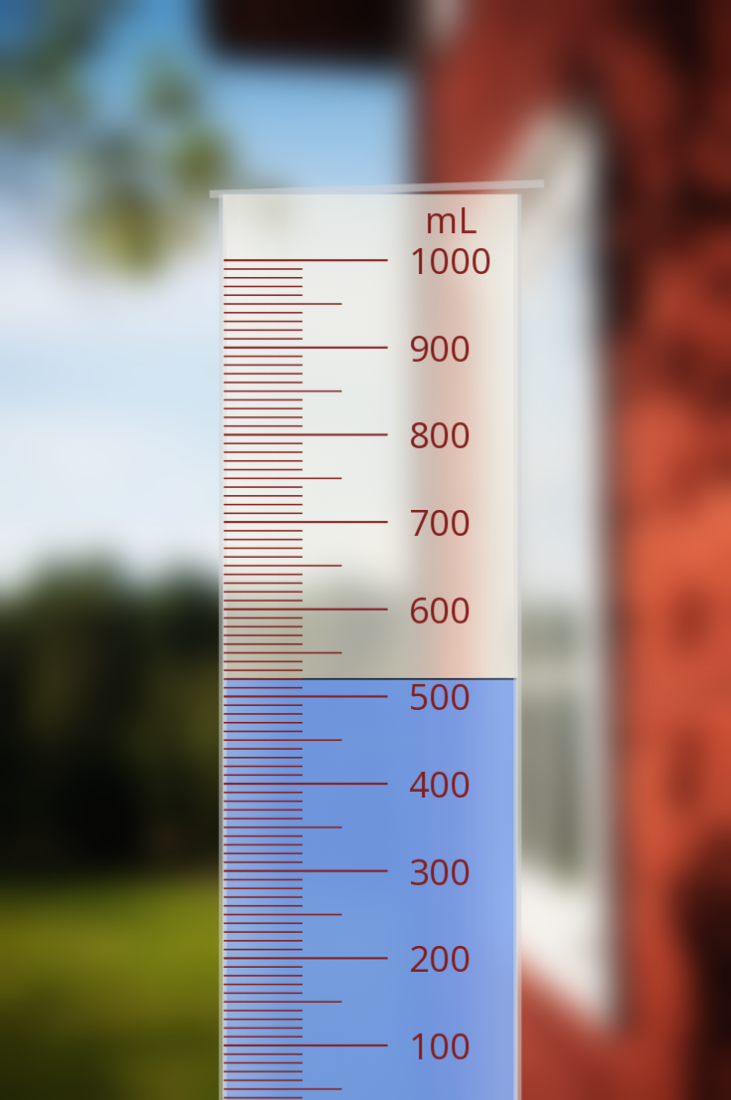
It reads mL 520
